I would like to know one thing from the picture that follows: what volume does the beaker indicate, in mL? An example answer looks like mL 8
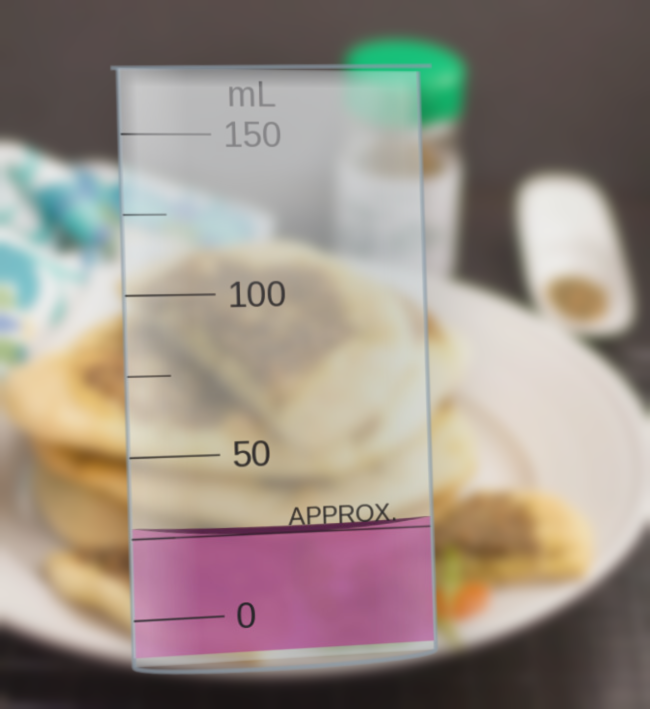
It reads mL 25
